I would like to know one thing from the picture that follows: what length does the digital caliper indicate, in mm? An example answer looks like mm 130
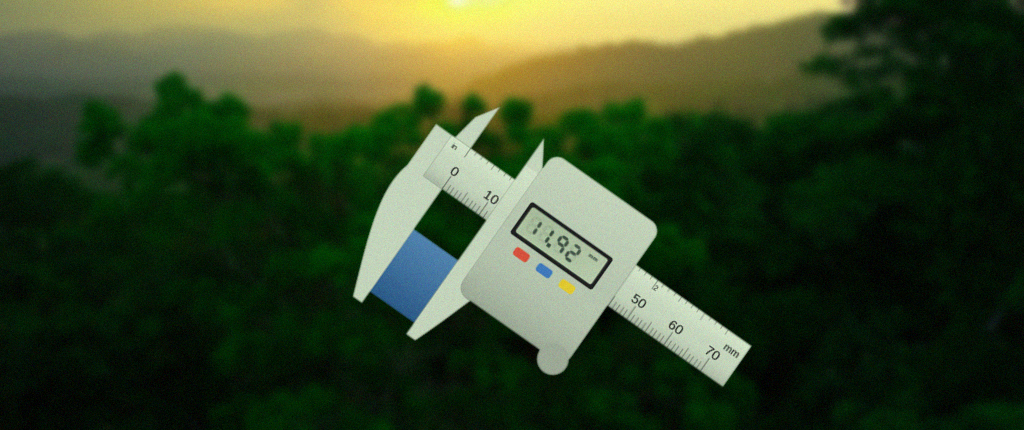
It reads mm 11.92
